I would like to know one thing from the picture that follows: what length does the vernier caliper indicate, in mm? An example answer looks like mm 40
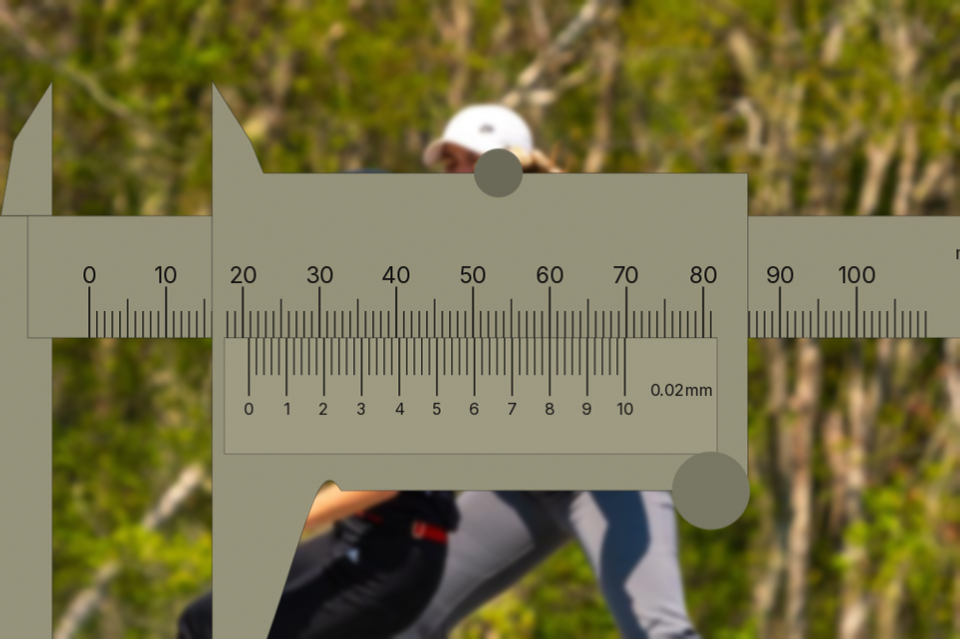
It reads mm 20.8
